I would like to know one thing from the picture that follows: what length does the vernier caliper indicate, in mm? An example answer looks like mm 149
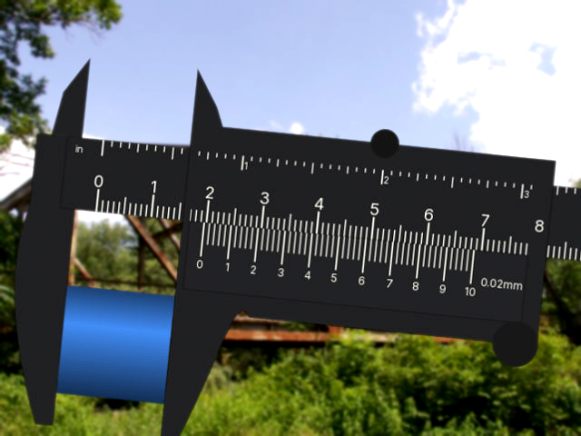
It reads mm 19.6
